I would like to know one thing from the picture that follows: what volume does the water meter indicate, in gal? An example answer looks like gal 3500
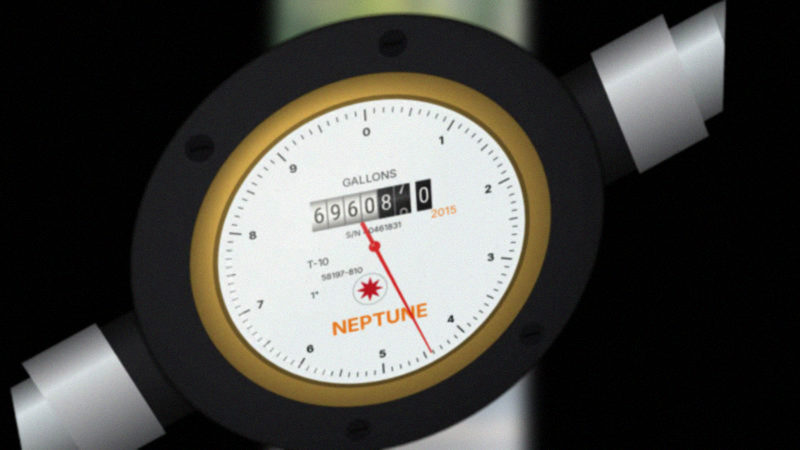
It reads gal 6960874.4
